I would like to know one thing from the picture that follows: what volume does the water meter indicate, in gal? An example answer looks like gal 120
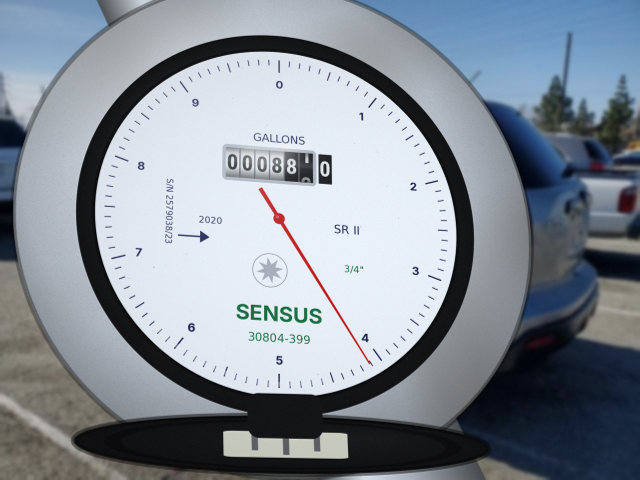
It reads gal 8814.1
